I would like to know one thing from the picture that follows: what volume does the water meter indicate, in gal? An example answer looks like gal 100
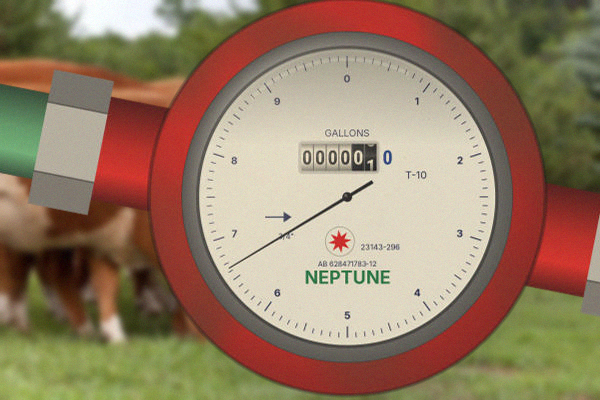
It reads gal 6.6
